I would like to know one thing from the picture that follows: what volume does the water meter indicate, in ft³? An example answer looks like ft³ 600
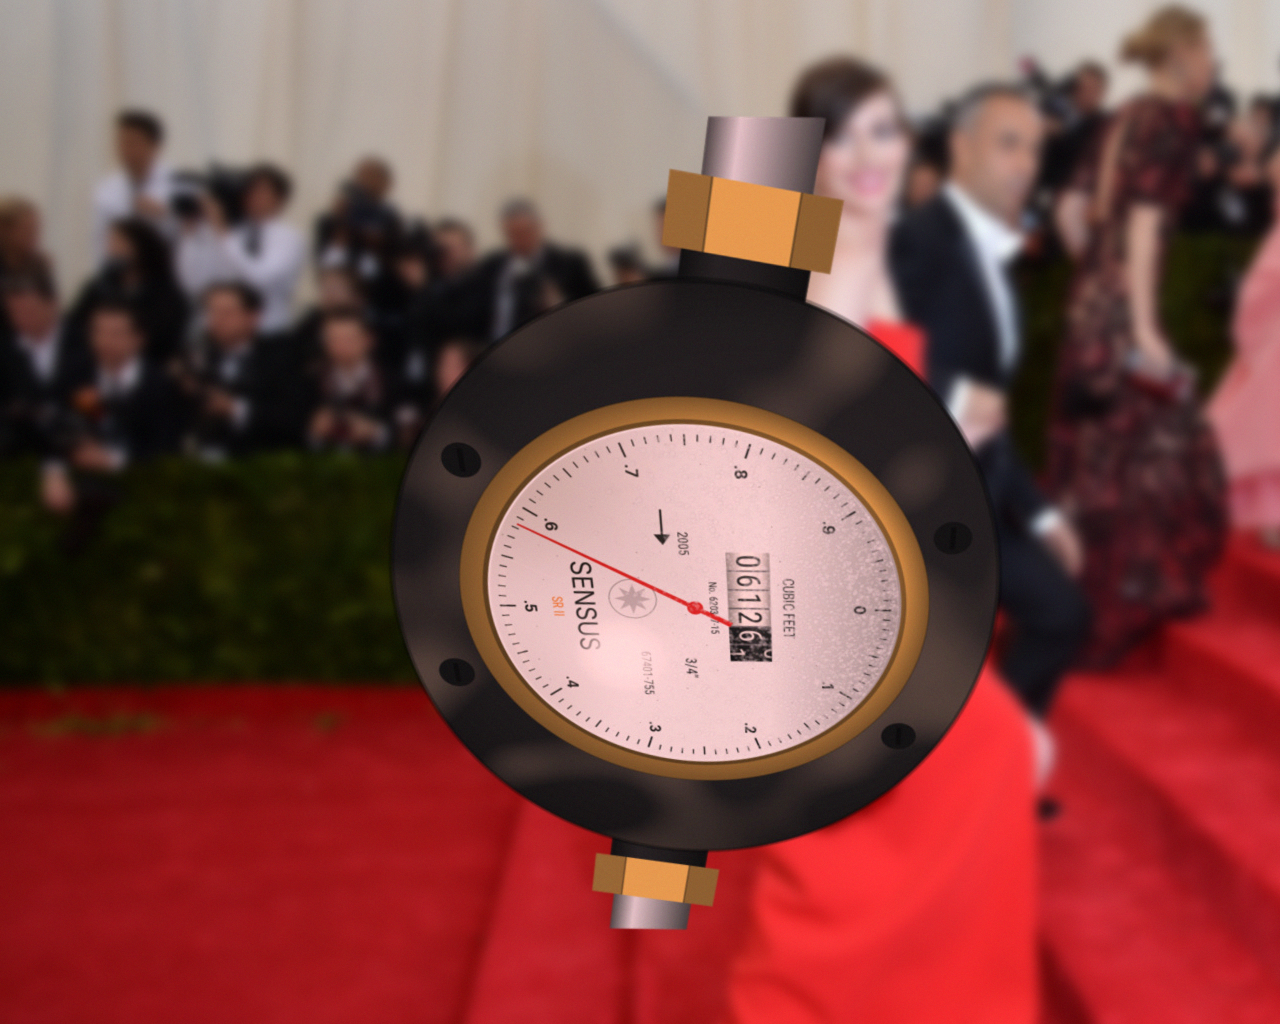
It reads ft³ 61260.58
